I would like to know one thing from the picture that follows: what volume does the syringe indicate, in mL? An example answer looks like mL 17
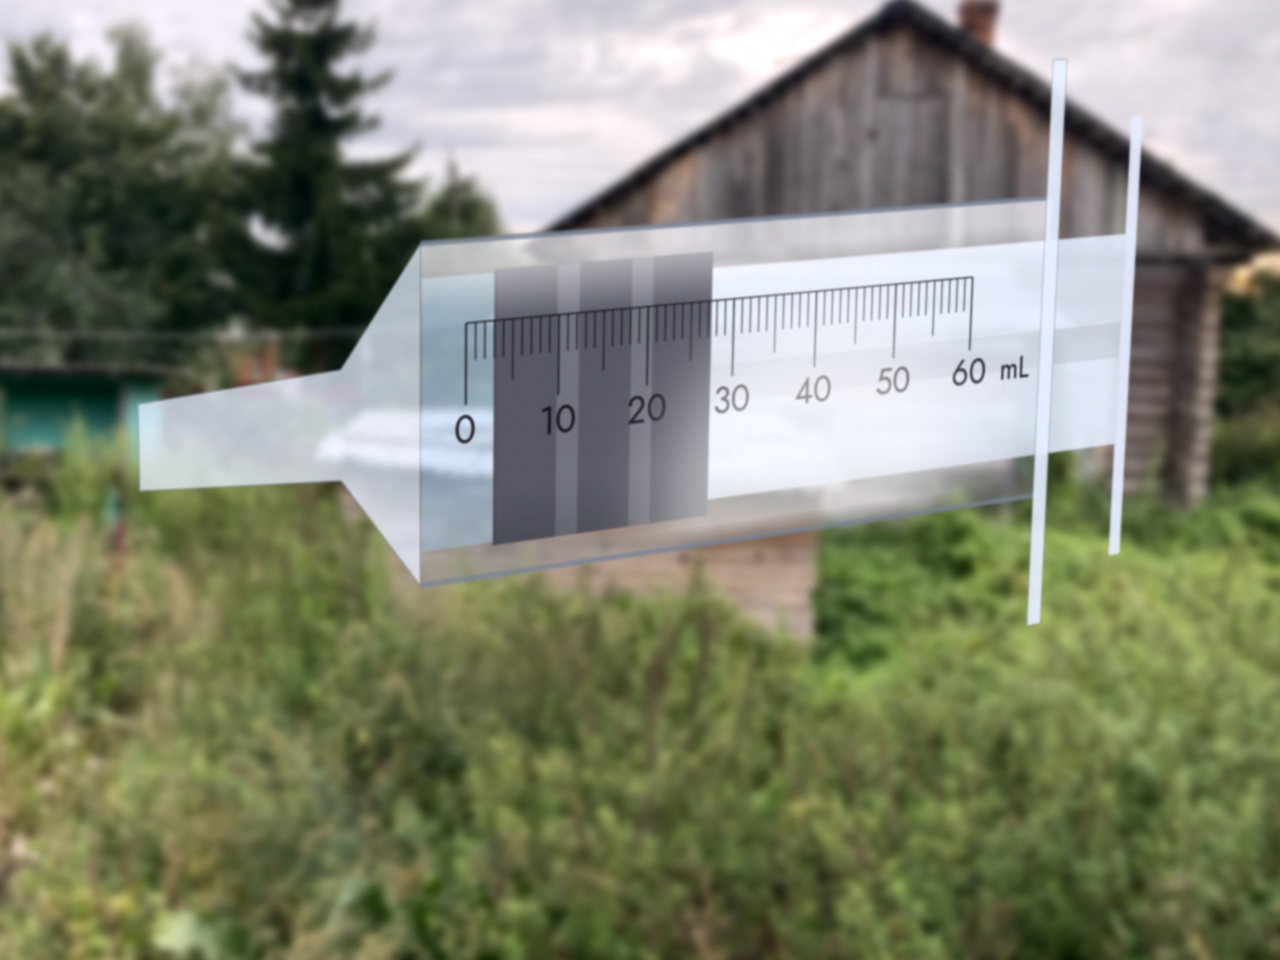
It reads mL 3
